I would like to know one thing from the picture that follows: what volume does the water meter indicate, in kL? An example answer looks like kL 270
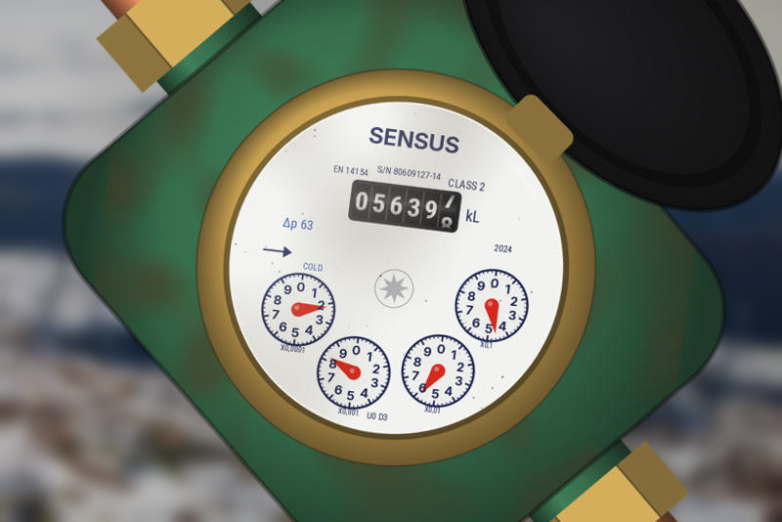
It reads kL 56397.4582
